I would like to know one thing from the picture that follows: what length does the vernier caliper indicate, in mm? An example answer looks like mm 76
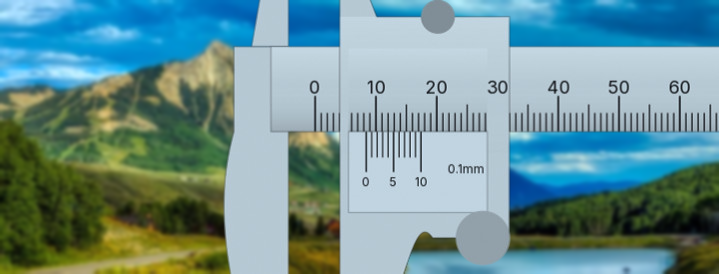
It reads mm 8.4
